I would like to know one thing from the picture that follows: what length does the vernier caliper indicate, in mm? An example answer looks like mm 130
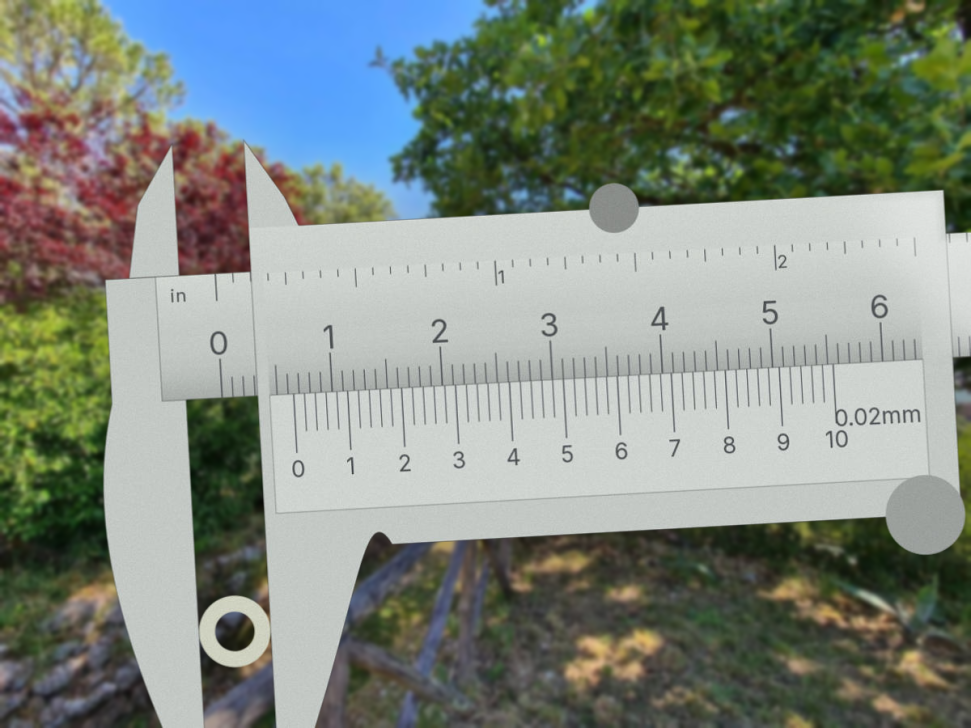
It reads mm 6.5
